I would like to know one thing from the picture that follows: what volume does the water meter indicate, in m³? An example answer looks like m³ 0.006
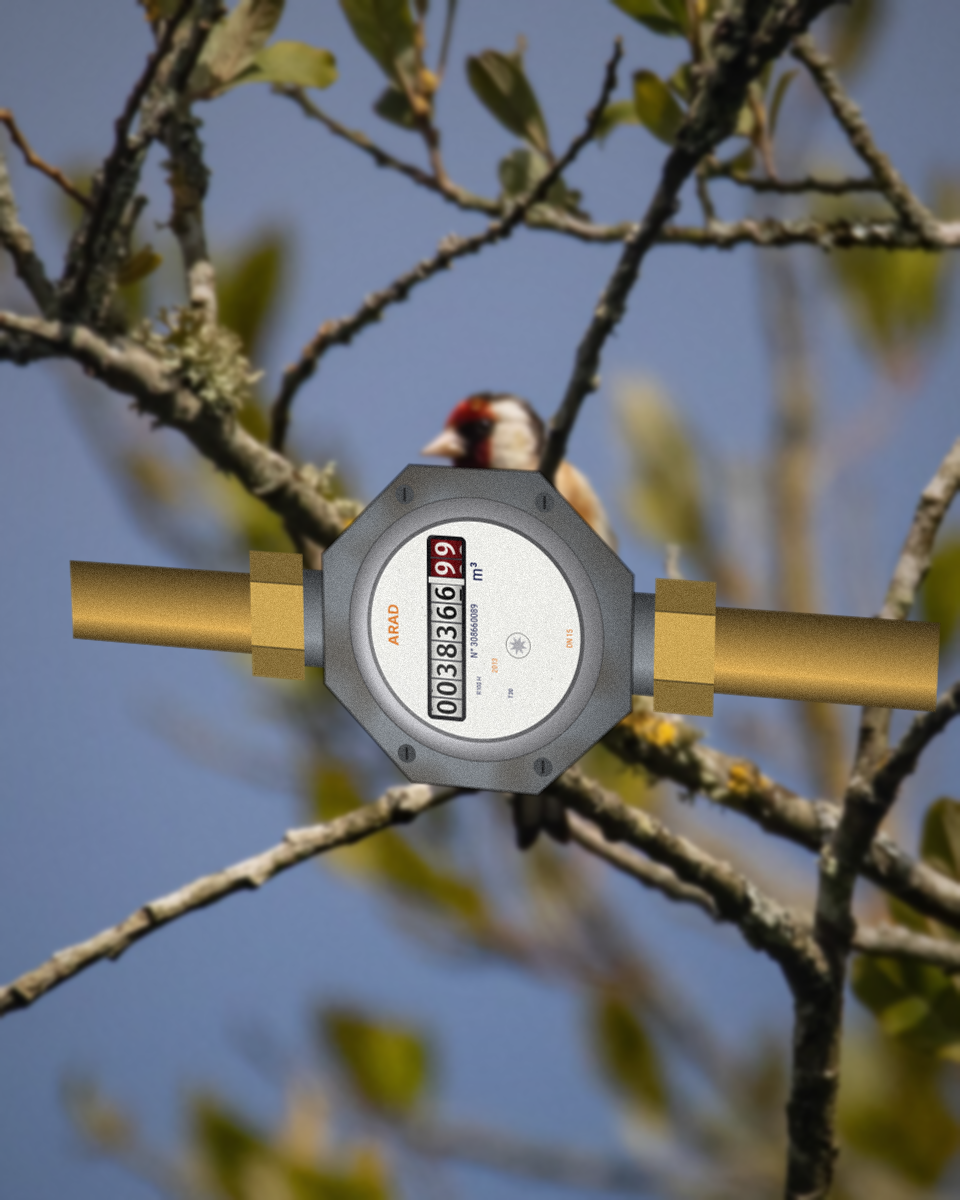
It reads m³ 38366.99
